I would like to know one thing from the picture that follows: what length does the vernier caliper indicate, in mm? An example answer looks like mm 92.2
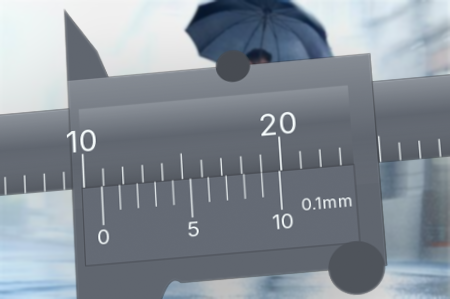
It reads mm 10.9
